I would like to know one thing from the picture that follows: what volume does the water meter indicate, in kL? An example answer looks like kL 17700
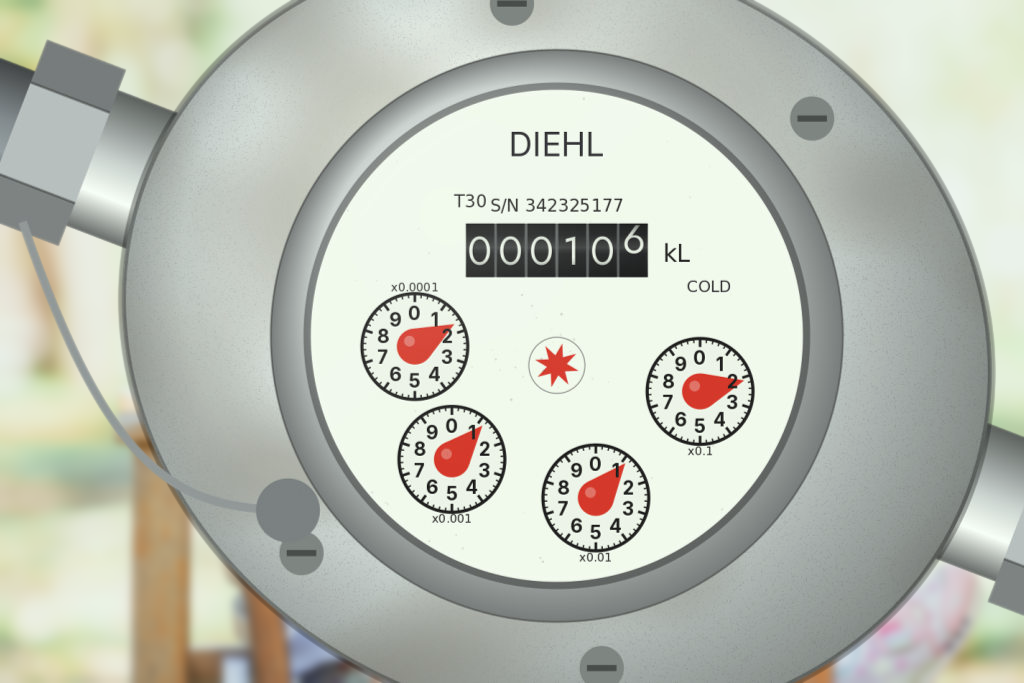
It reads kL 106.2111
